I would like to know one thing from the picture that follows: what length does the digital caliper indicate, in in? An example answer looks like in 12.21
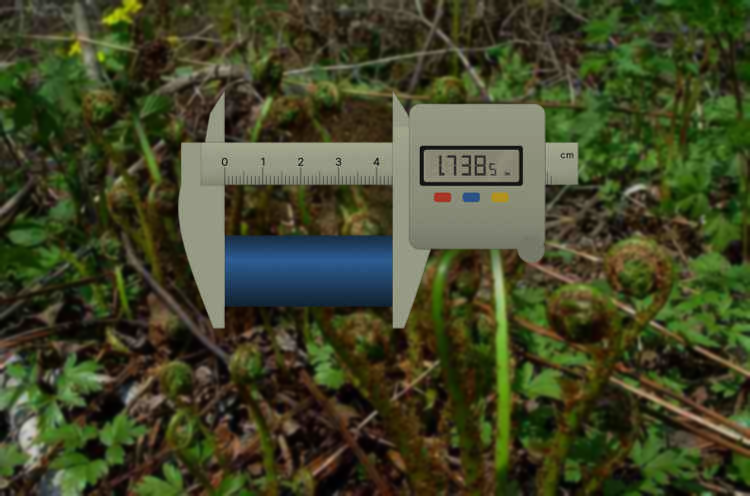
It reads in 1.7385
